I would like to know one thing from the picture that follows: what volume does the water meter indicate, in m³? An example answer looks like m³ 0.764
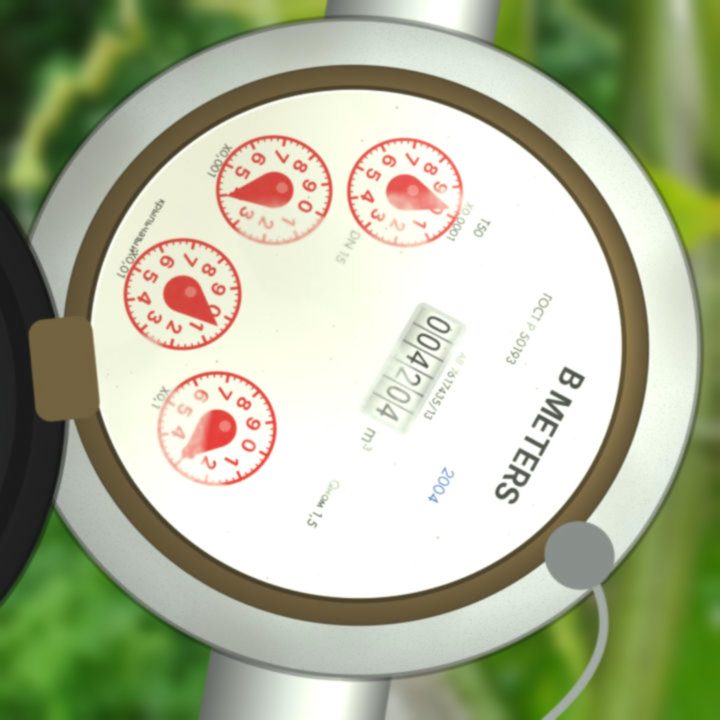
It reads m³ 4204.3039
